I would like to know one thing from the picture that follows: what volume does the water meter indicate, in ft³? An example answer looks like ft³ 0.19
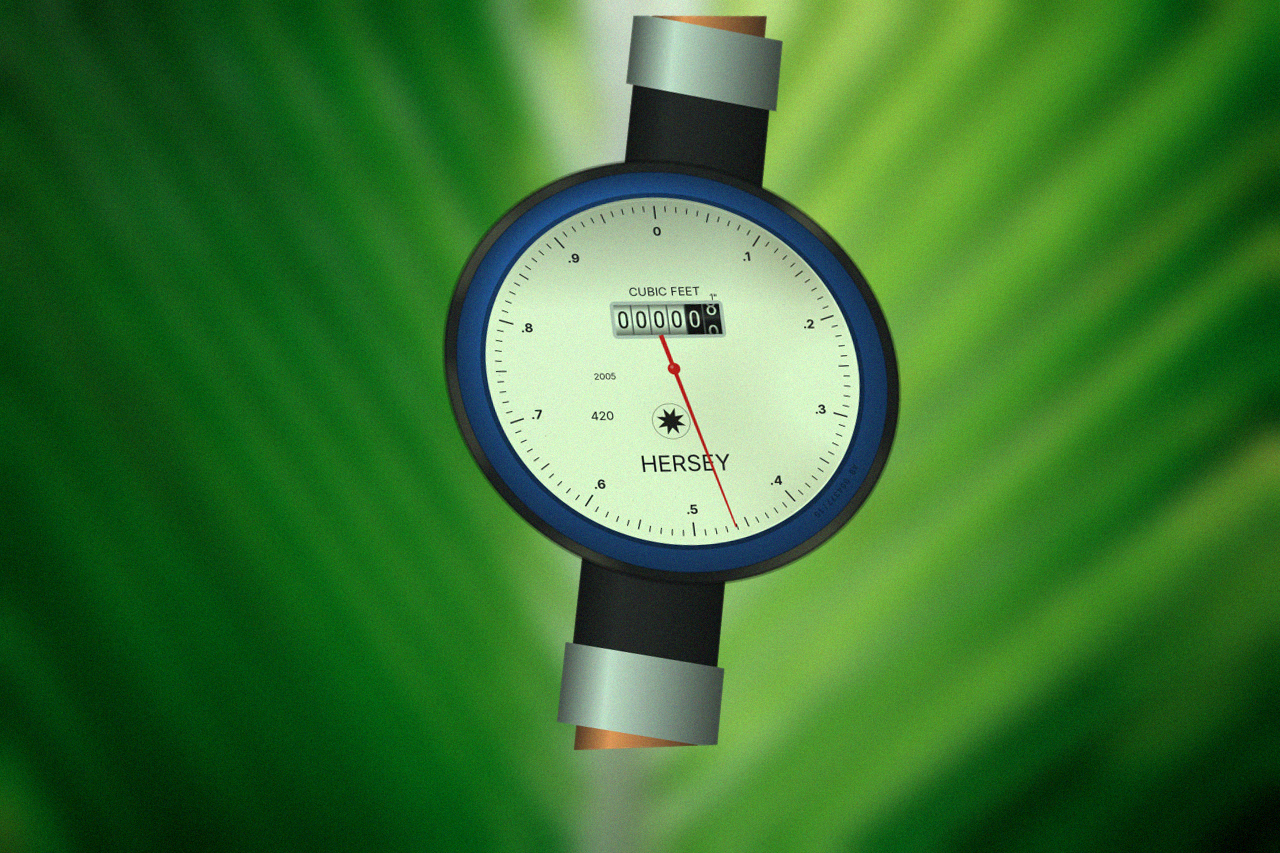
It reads ft³ 8.46
